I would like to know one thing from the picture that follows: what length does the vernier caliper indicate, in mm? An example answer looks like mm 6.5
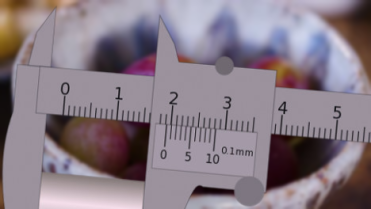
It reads mm 19.2
